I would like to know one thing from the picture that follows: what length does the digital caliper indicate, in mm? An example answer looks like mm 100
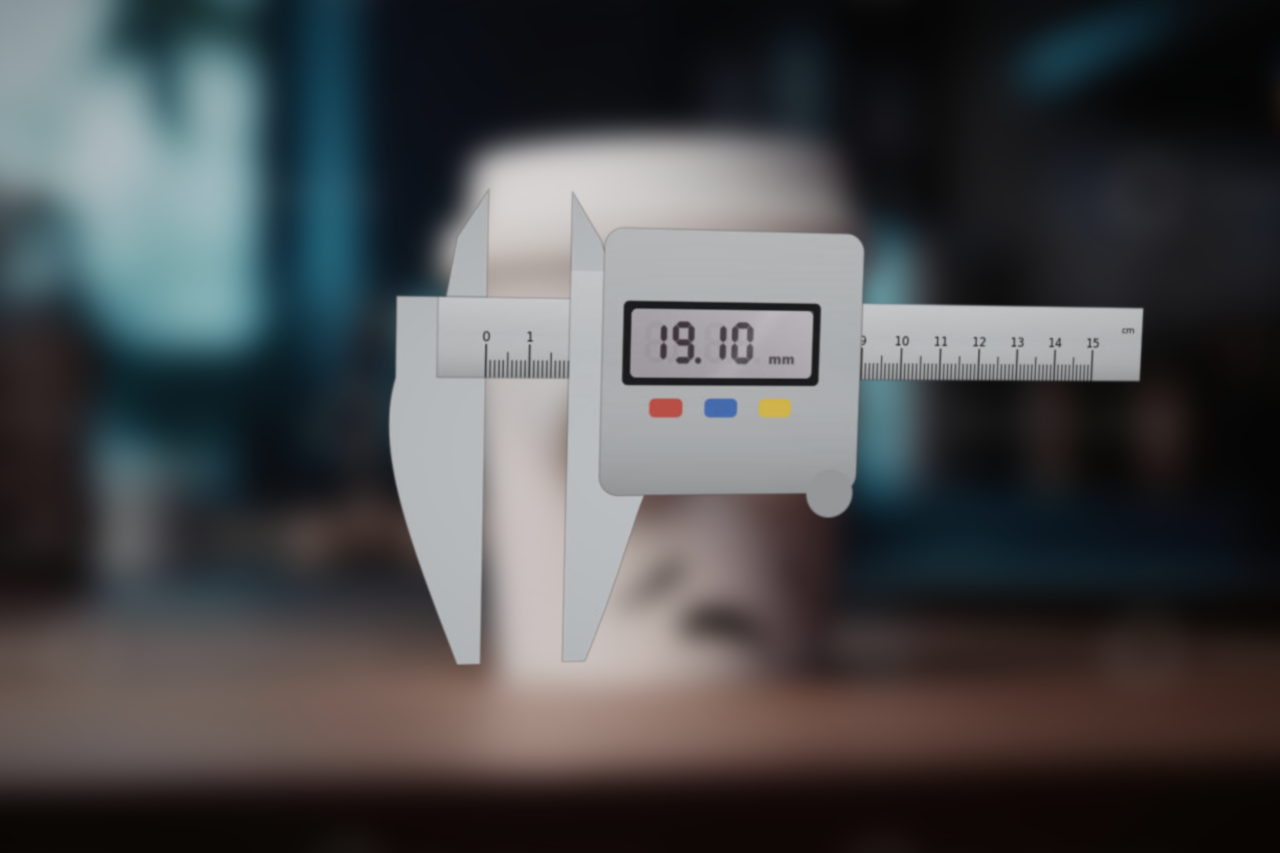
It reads mm 19.10
